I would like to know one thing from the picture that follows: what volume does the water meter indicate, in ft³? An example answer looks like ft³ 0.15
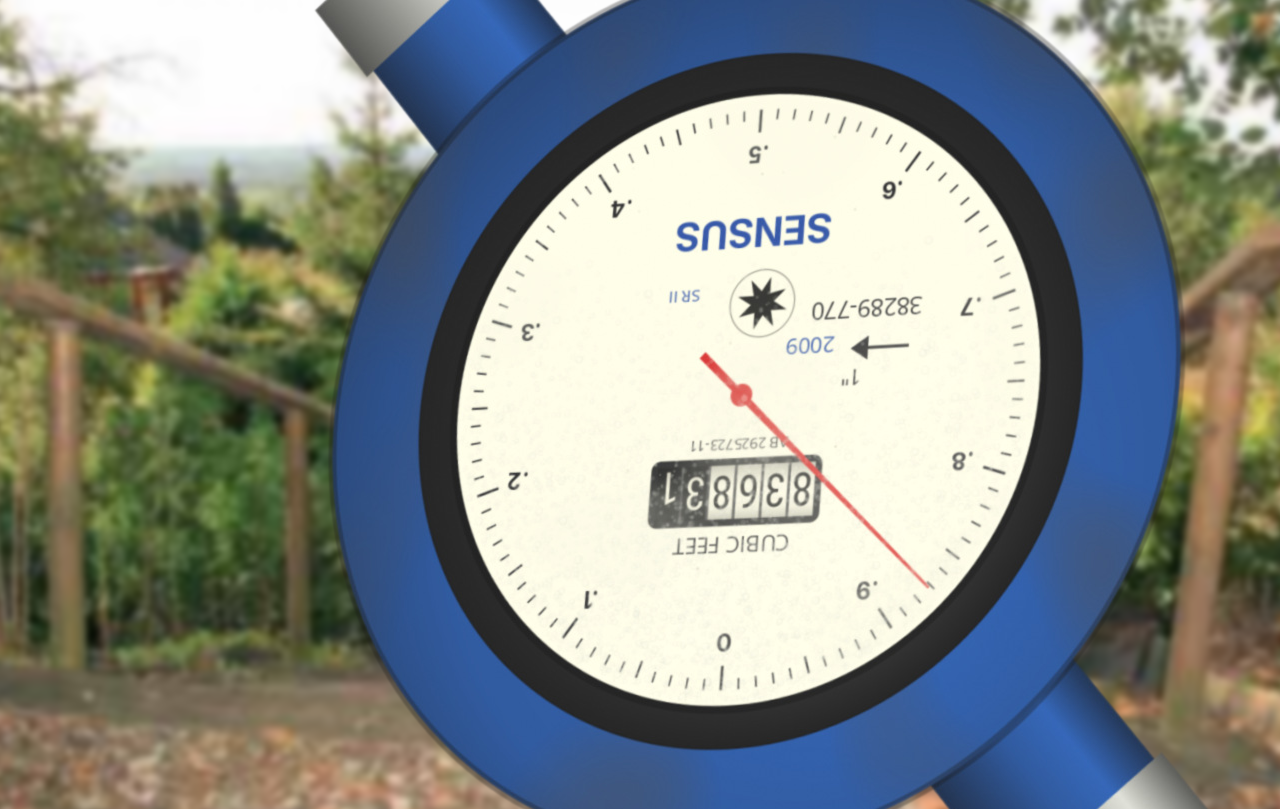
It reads ft³ 836830.87
